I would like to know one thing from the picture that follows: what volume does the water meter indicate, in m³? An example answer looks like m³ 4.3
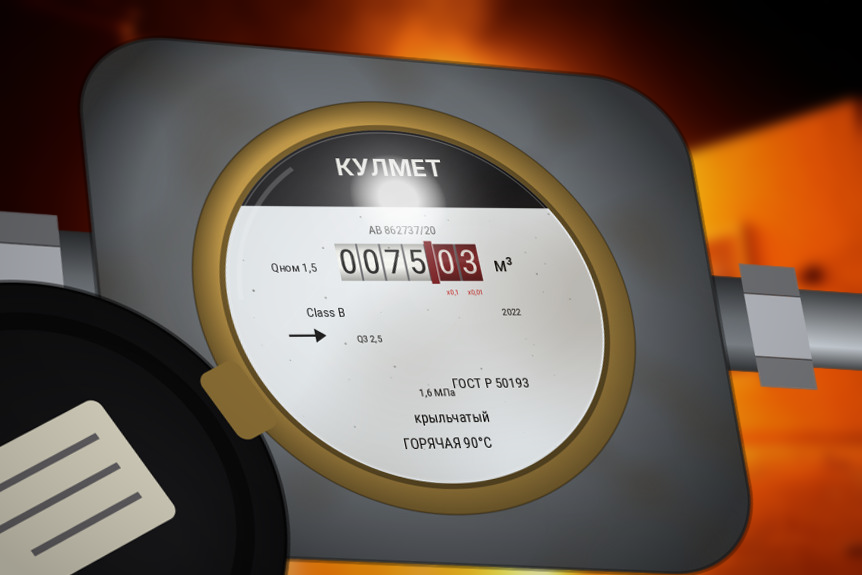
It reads m³ 75.03
